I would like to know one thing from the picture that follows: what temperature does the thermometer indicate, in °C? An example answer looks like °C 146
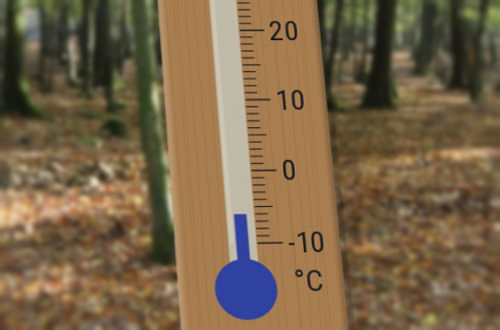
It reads °C -6
